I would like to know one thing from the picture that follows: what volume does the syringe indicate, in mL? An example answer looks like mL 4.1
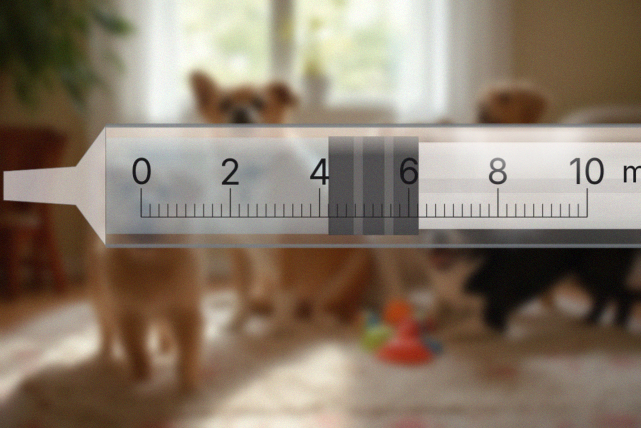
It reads mL 4.2
